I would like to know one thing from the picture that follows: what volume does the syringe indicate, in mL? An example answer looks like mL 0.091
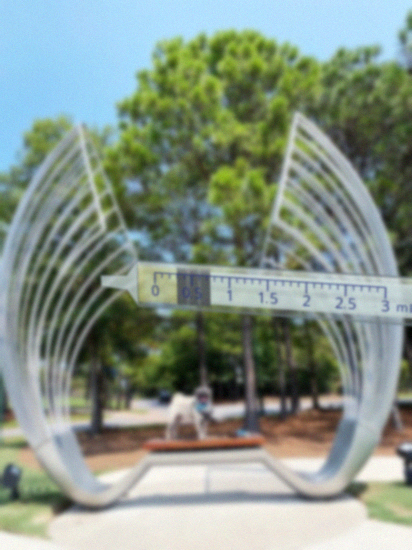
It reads mL 0.3
